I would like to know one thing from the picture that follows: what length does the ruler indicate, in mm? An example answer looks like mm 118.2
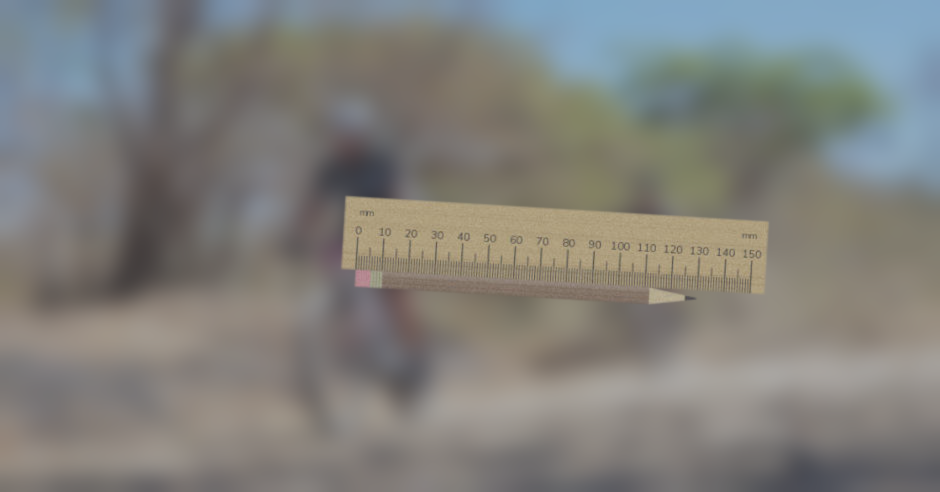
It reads mm 130
